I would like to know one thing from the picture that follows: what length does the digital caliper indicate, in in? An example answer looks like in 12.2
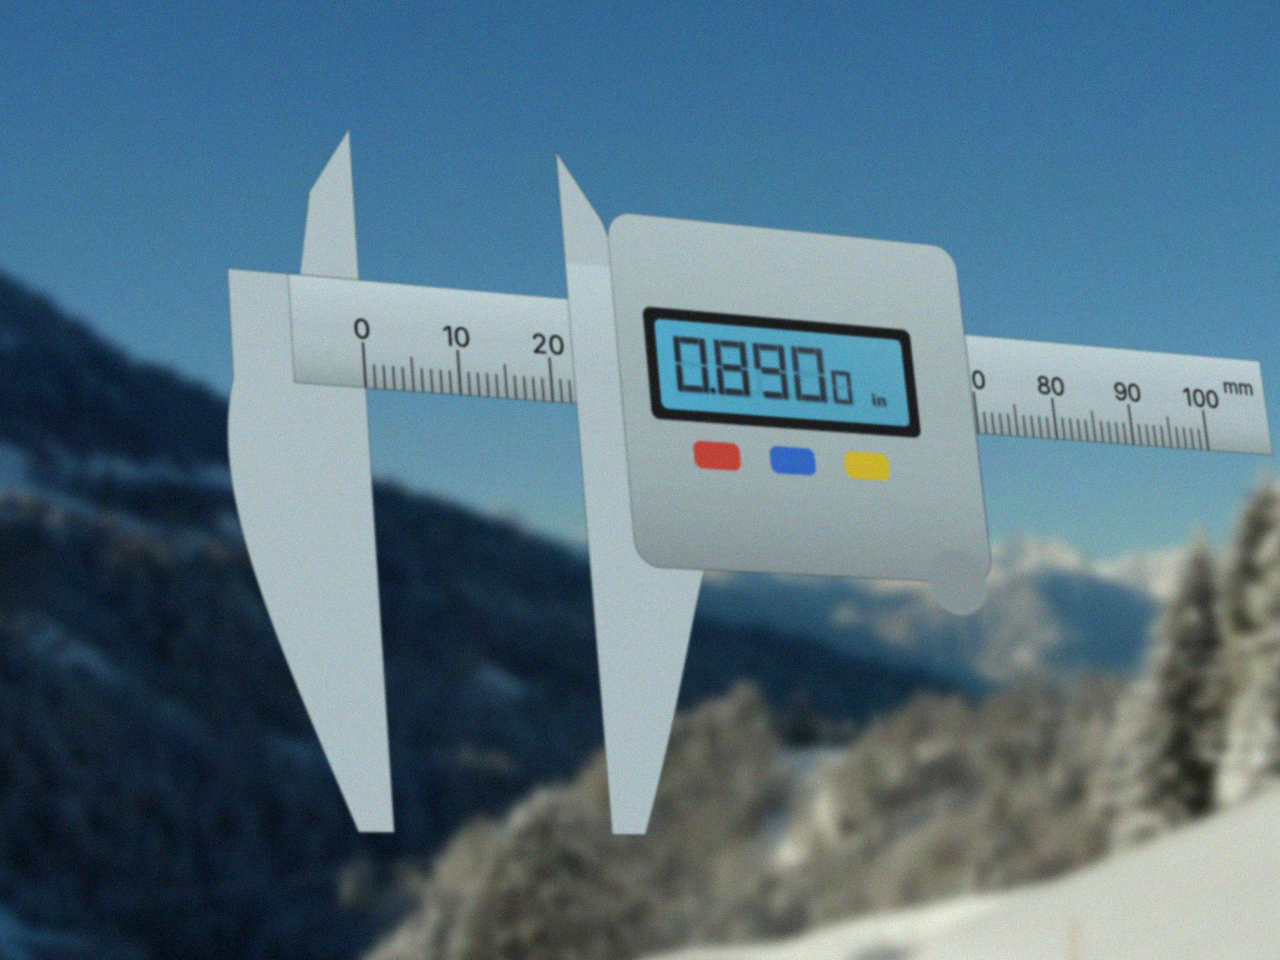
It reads in 0.8900
